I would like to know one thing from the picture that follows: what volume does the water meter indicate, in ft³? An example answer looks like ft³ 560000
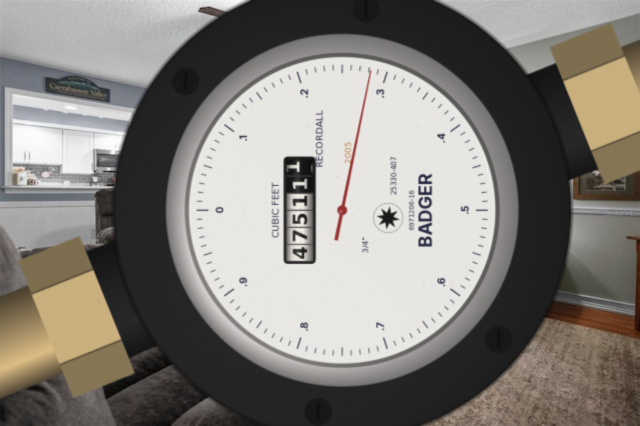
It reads ft³ 475111.28
